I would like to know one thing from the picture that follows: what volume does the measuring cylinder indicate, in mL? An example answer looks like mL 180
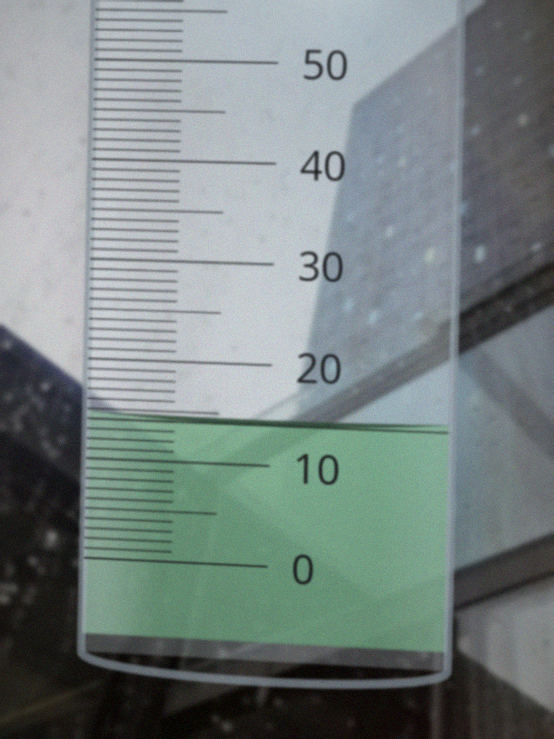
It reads mL 14
